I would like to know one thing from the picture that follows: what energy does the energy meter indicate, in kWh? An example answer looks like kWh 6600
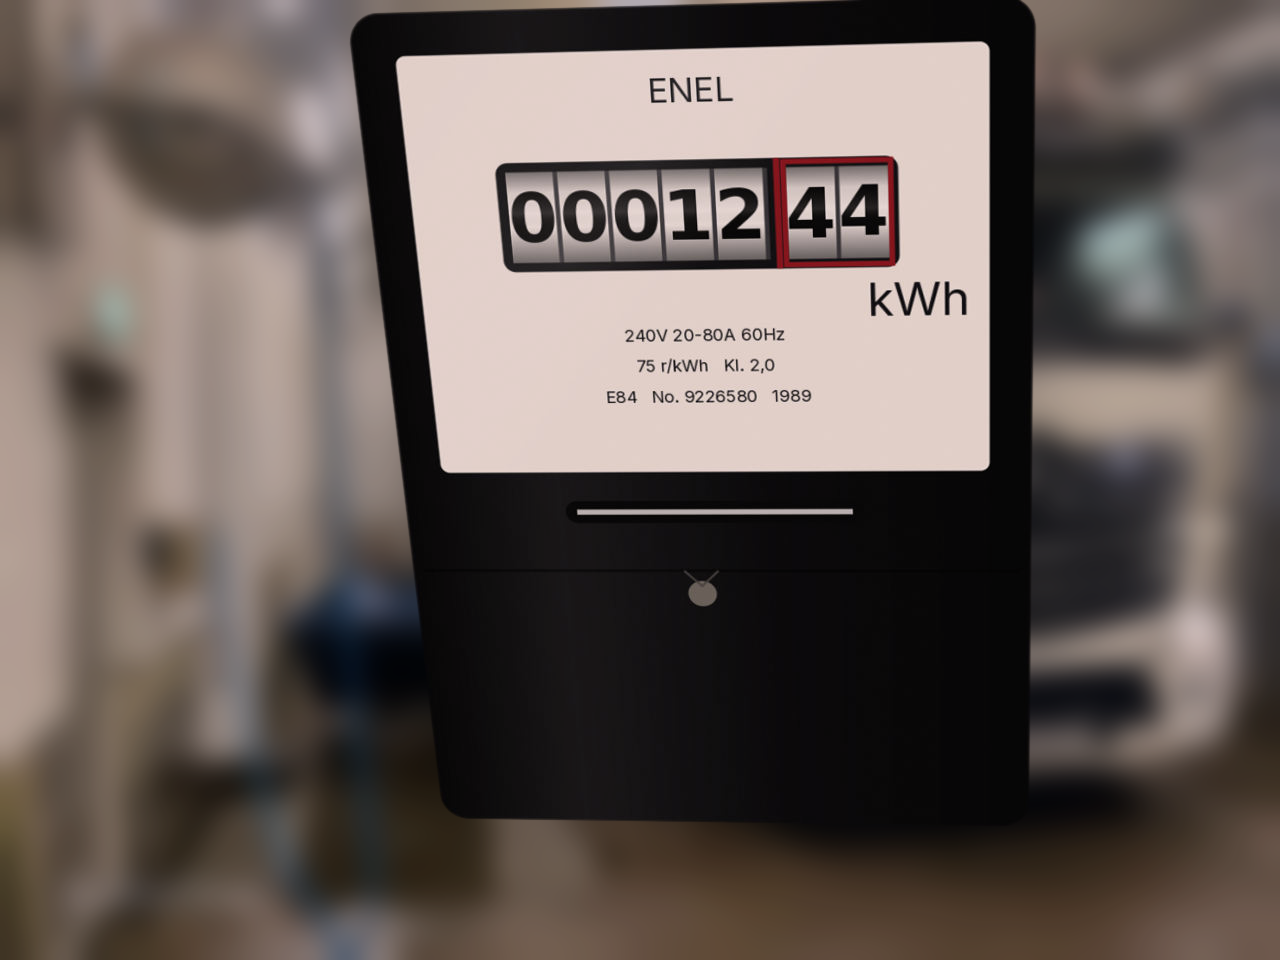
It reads kWh 12.44
